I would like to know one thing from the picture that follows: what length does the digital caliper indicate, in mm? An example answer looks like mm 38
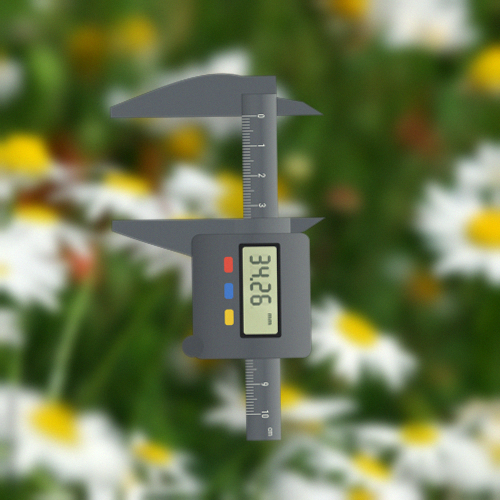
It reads mm 34.26
